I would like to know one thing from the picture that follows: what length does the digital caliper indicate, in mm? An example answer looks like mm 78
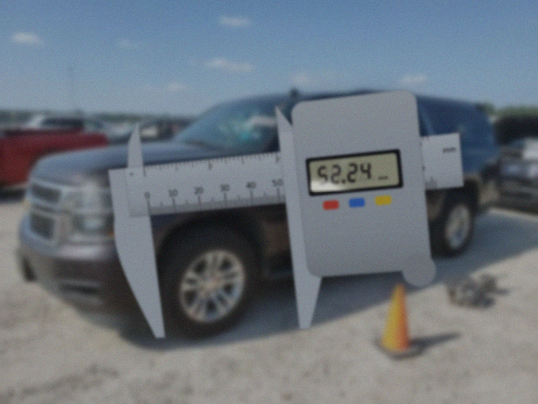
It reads mm 52.24
